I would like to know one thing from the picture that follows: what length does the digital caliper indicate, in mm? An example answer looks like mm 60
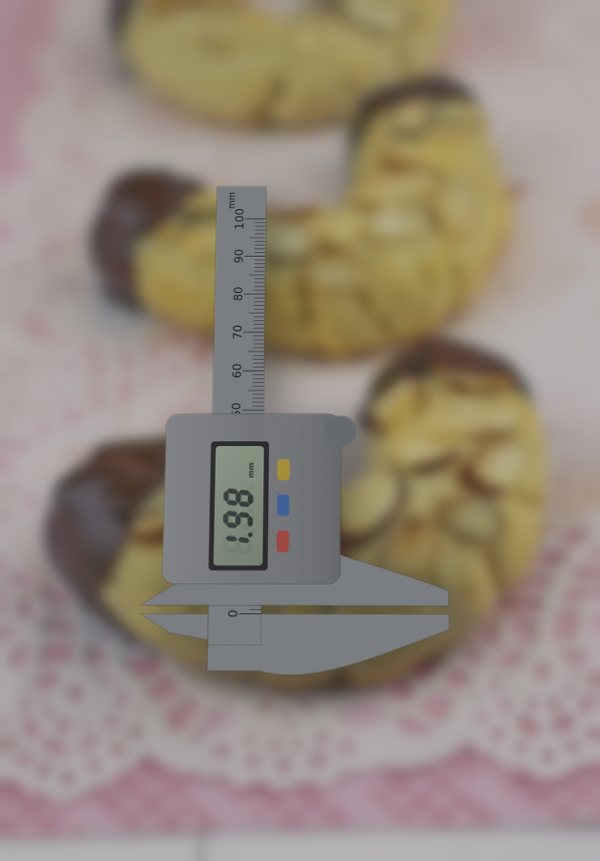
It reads mm 1.98
